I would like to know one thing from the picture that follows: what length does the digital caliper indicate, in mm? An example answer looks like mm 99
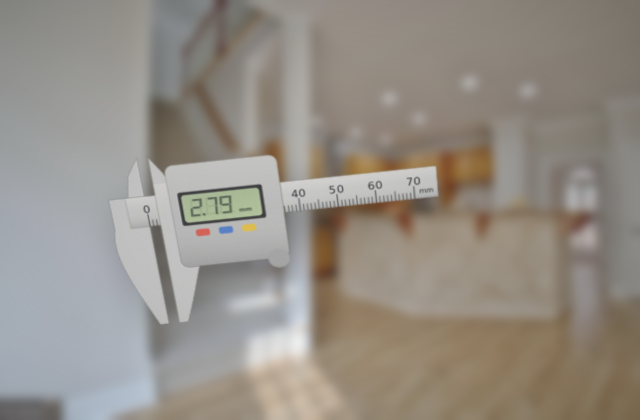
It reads mm 2.79
